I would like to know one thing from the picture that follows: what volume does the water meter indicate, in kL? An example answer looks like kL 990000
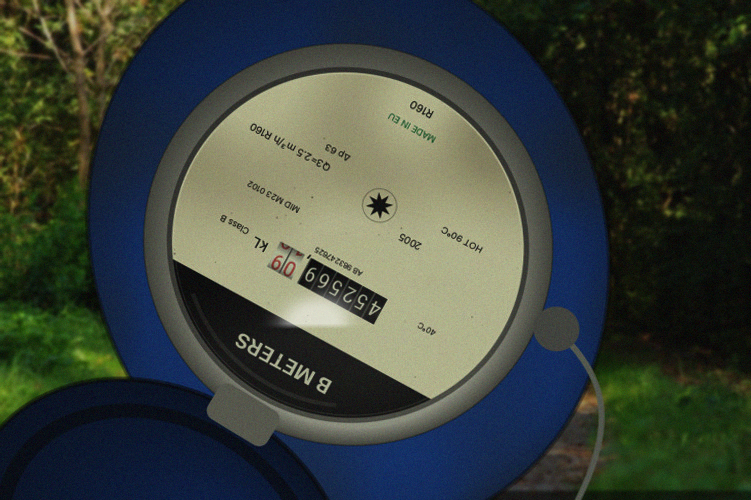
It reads kL 452569.09
